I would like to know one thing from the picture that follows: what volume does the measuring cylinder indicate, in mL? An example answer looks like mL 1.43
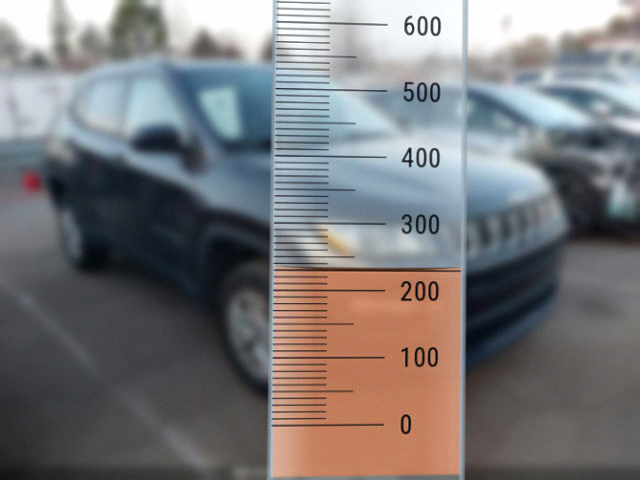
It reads mL 230
